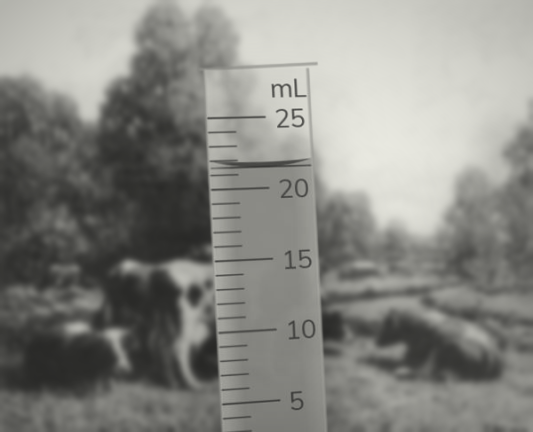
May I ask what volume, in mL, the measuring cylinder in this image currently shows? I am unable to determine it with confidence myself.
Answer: 21.5 mL
